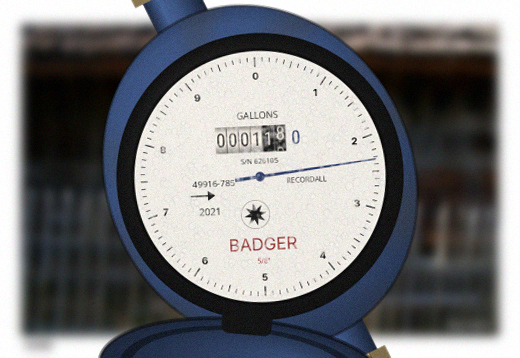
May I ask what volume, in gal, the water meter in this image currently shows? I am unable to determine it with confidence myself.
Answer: 1182.3 gal
